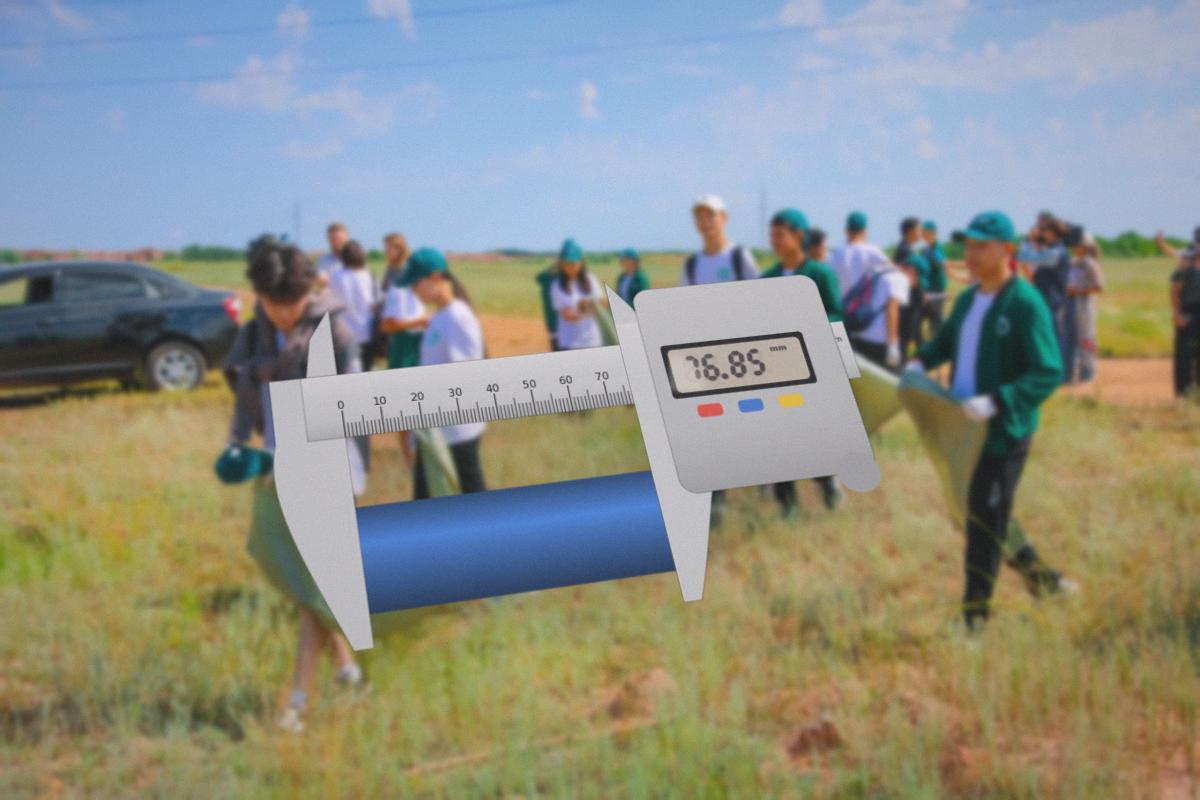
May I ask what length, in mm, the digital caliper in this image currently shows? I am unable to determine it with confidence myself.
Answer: 76.85 mm
